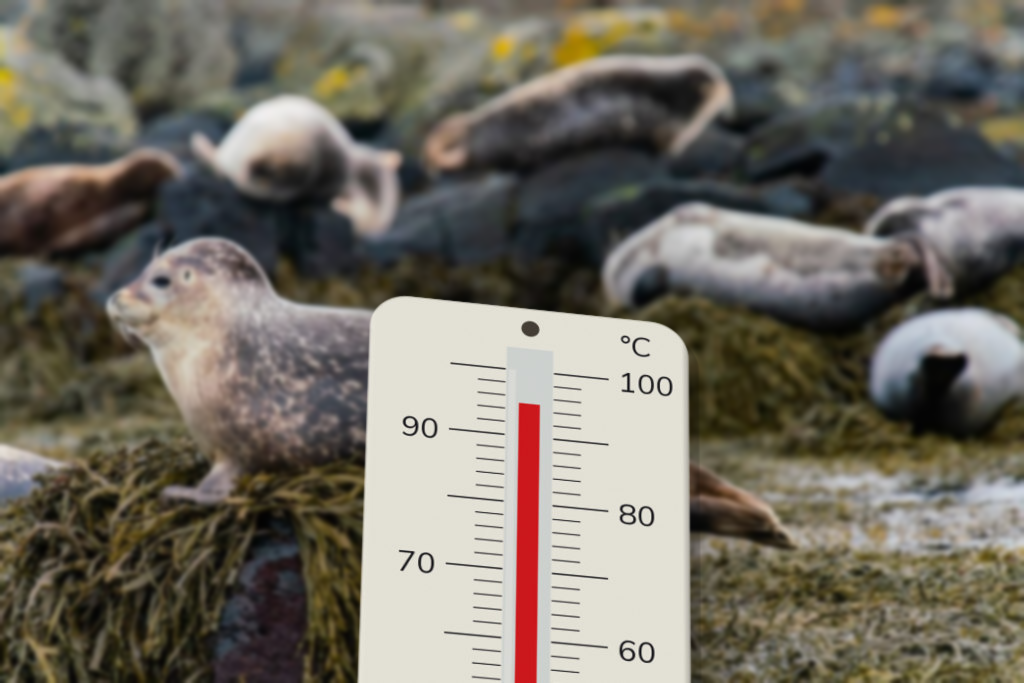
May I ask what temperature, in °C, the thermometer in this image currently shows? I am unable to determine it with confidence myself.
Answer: 95 °C
